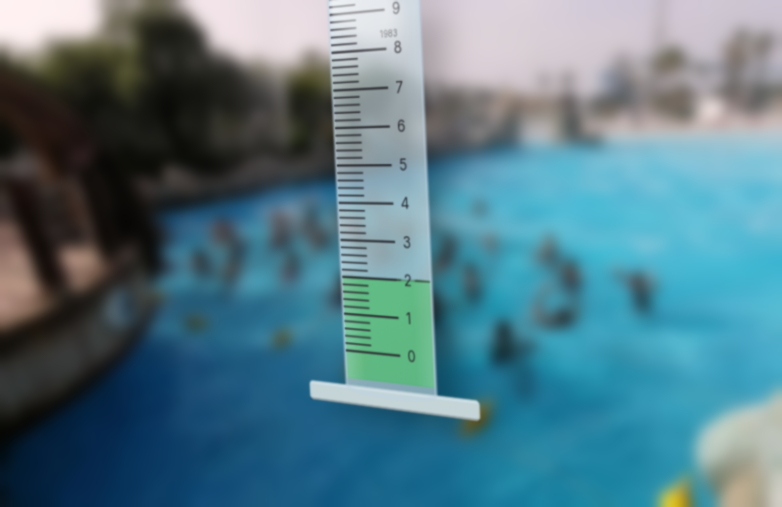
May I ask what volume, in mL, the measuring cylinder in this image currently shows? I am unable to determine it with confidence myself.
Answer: 2 mL
